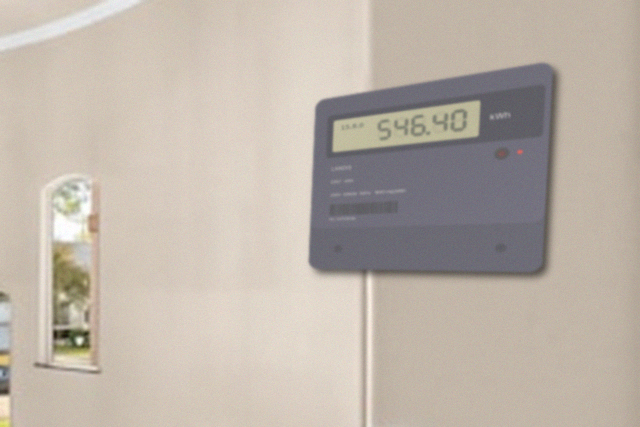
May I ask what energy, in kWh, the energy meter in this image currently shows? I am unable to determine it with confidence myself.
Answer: 546.40 kWh
